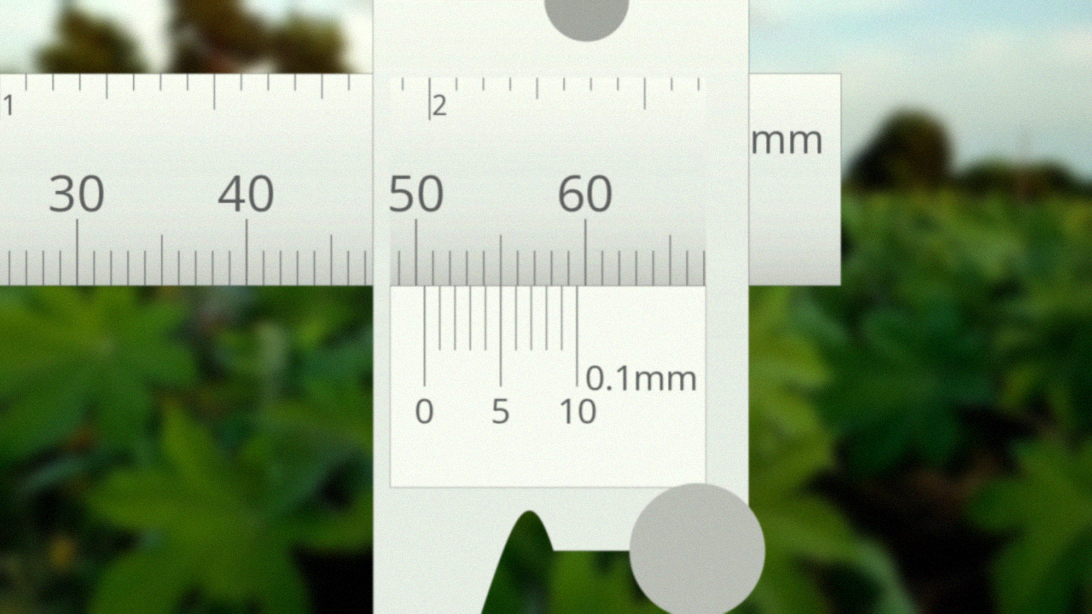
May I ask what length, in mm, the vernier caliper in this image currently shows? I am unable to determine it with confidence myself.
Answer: 50.5 mm
